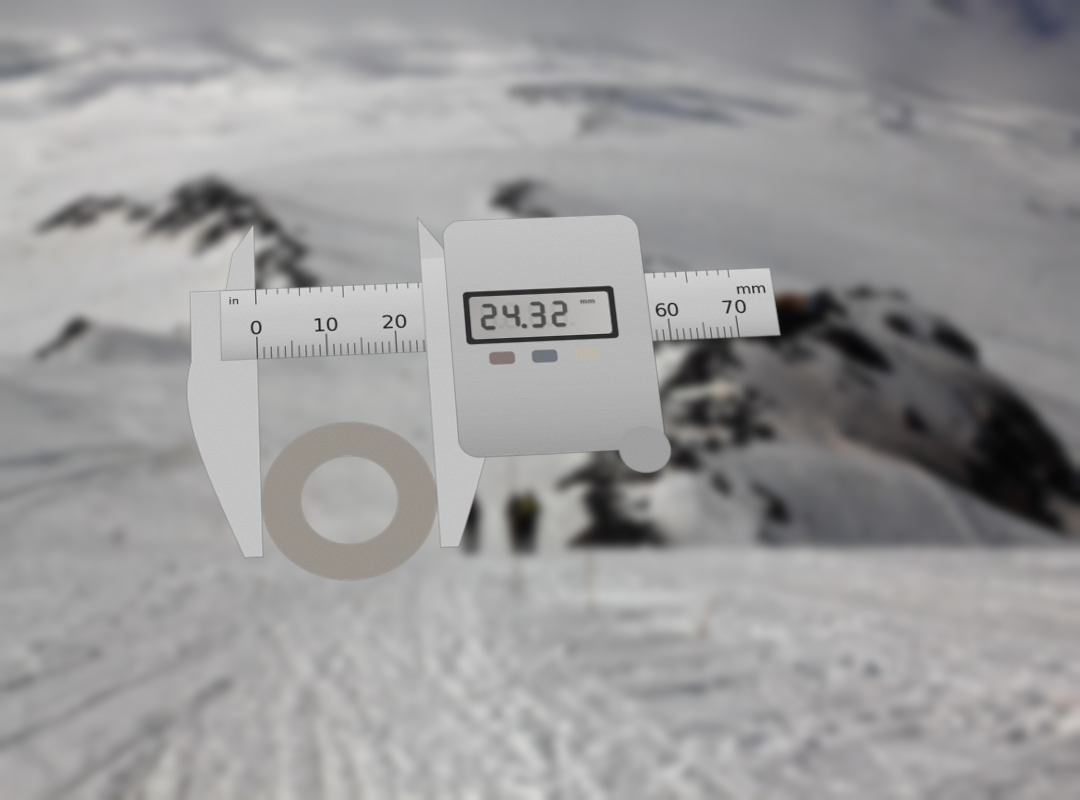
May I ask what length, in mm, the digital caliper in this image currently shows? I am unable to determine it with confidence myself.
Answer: 24.32 mm
